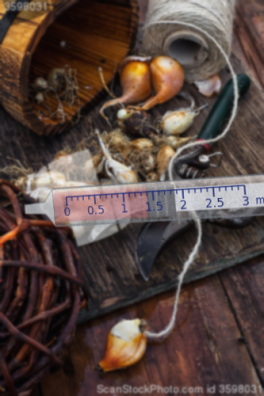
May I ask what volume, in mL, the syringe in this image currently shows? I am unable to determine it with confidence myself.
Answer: 1.4 mL
